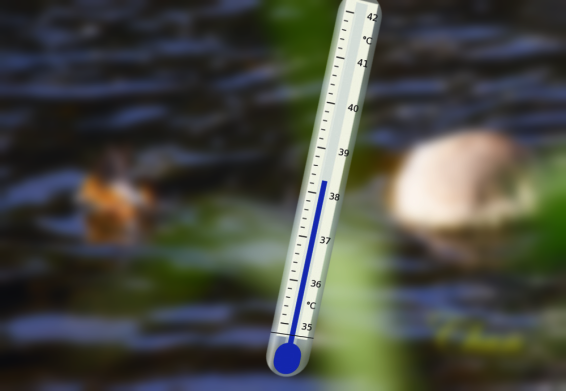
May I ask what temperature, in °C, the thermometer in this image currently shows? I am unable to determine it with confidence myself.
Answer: 38.3 °C
